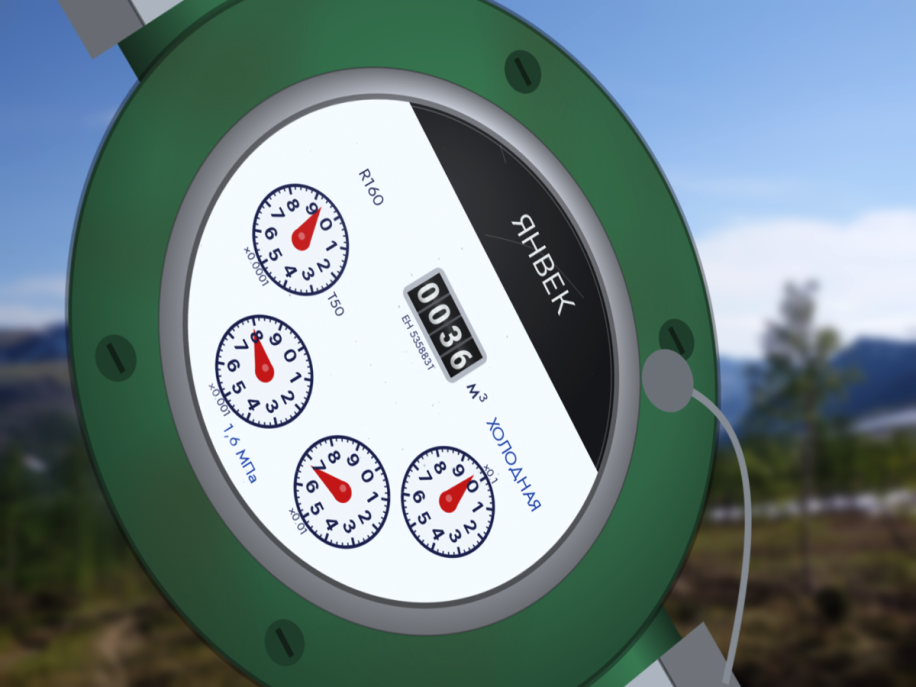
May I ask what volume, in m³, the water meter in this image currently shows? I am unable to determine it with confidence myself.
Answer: 35.9679 m³
